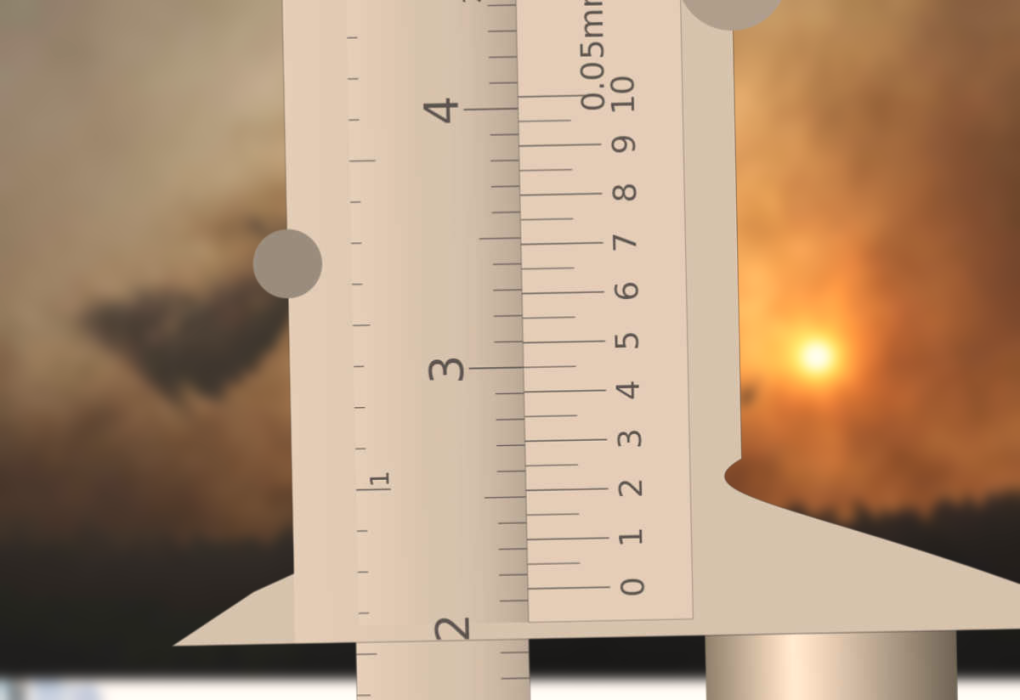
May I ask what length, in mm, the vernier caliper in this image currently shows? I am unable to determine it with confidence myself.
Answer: 21.45 mm
